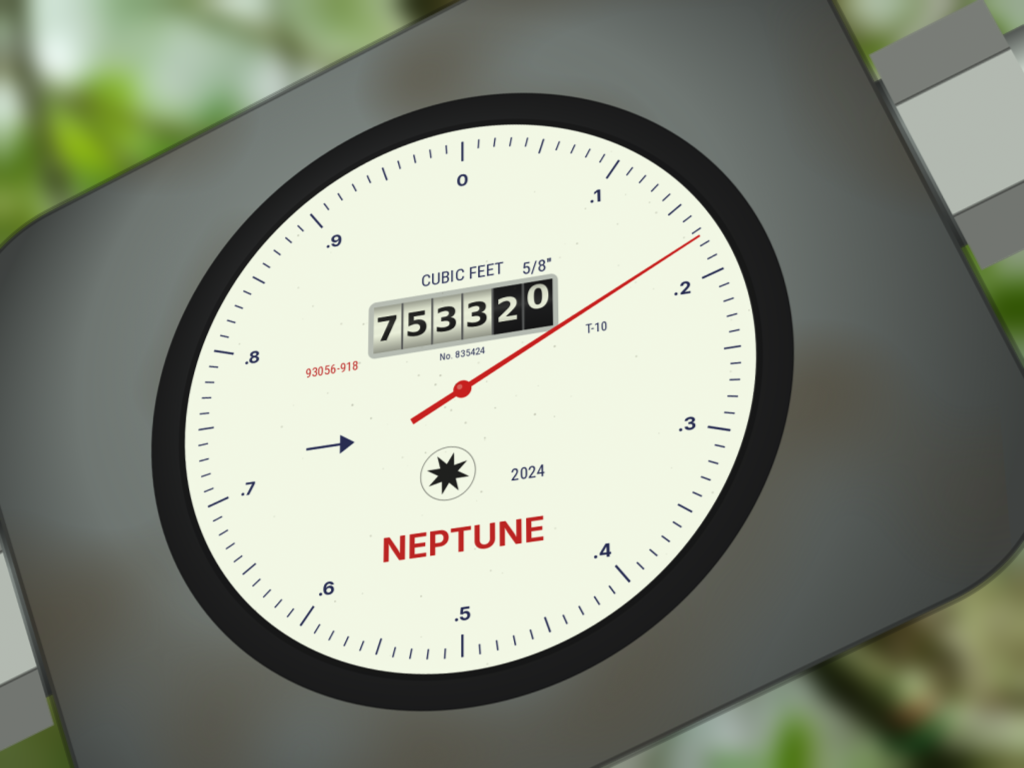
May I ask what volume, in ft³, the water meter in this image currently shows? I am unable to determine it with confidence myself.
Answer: 753320.17 ft³
